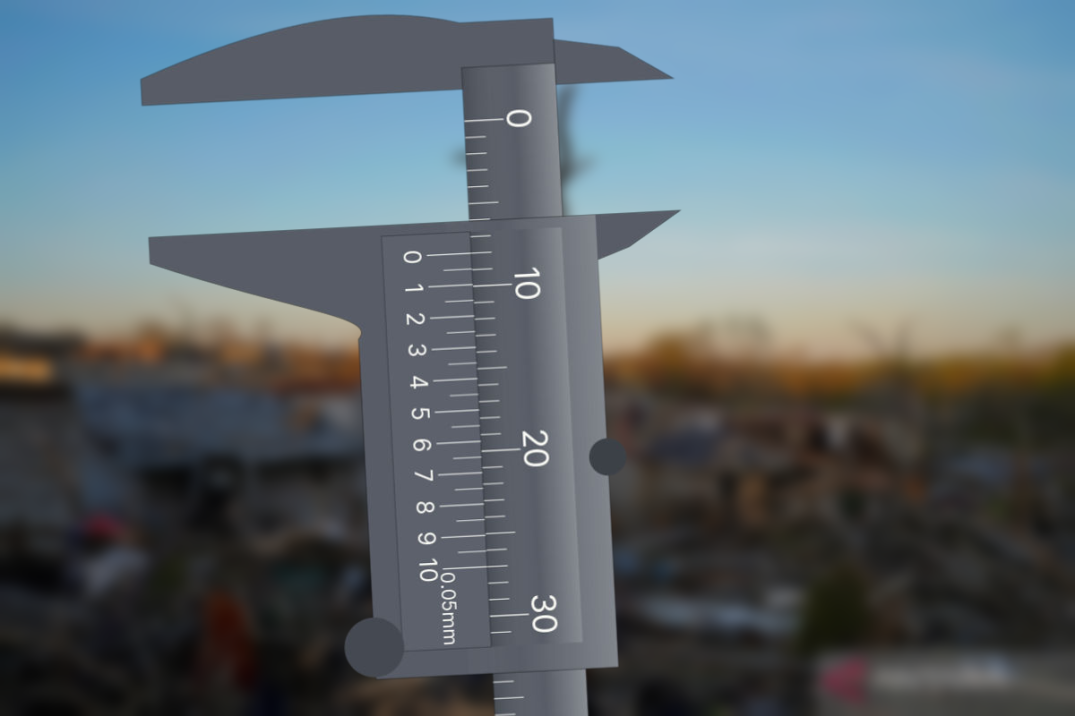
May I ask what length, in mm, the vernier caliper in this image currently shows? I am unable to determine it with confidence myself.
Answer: 8.0 mm
